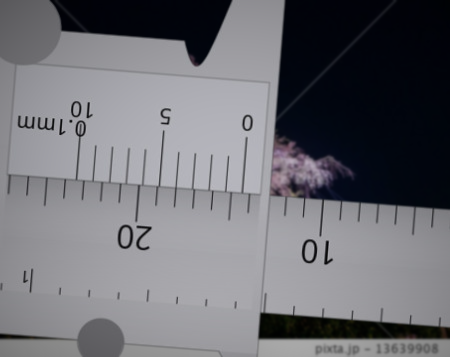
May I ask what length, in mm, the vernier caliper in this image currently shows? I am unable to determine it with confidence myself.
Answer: 14.4 mm
